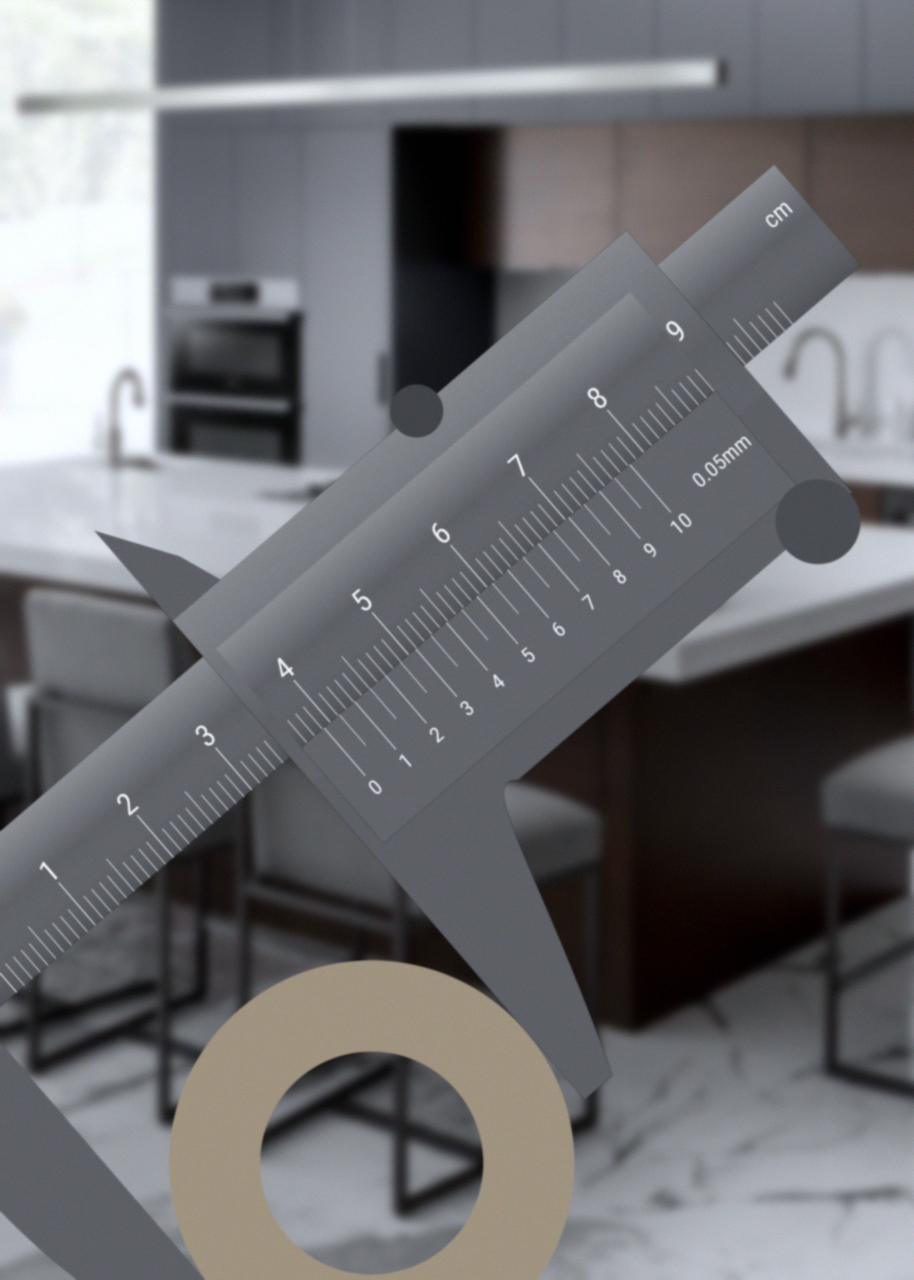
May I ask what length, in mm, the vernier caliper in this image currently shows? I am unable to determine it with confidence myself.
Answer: 39.2 mm
